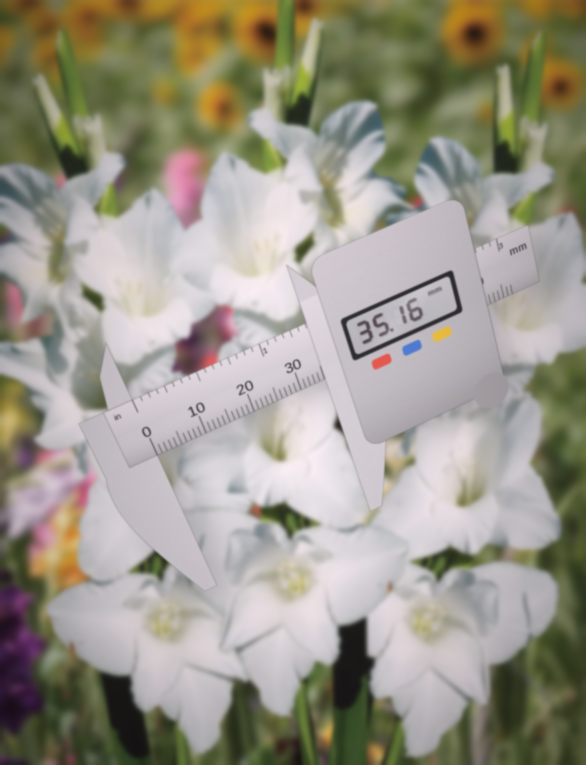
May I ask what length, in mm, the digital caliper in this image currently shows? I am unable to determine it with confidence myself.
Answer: 35.16 mm
